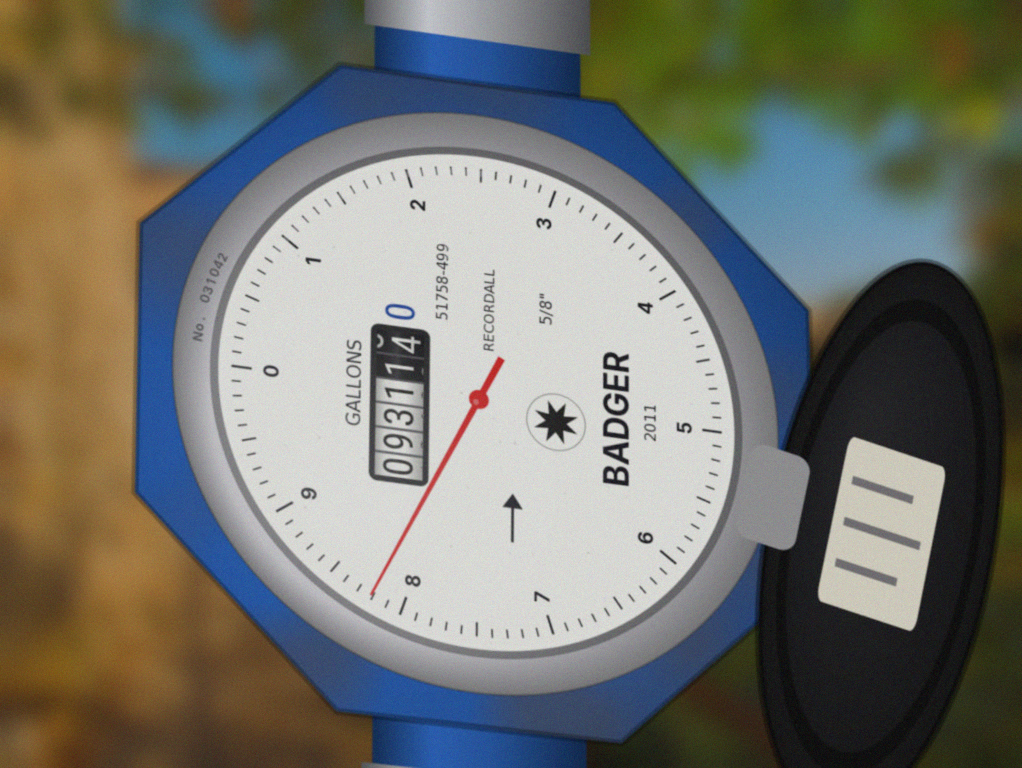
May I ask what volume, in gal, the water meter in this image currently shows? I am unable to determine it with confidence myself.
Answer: 931138.2 gal
